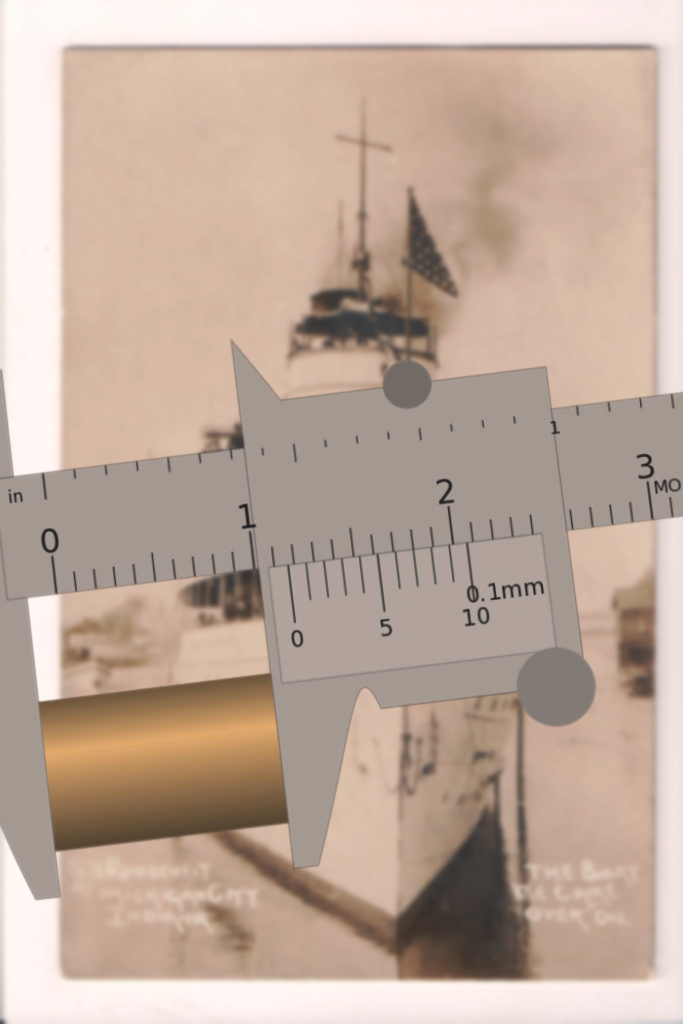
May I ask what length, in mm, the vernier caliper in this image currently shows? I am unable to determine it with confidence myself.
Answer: 11.7 mm
